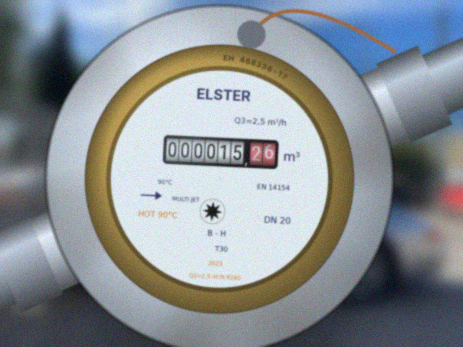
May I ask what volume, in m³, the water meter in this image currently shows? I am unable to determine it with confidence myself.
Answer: 15.26 m³
